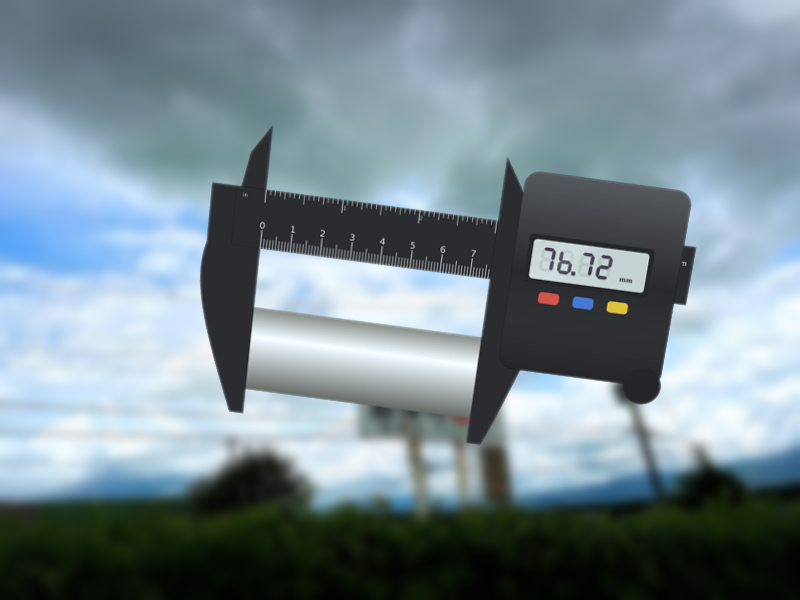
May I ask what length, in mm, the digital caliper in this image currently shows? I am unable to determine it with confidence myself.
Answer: 76.72 mm
